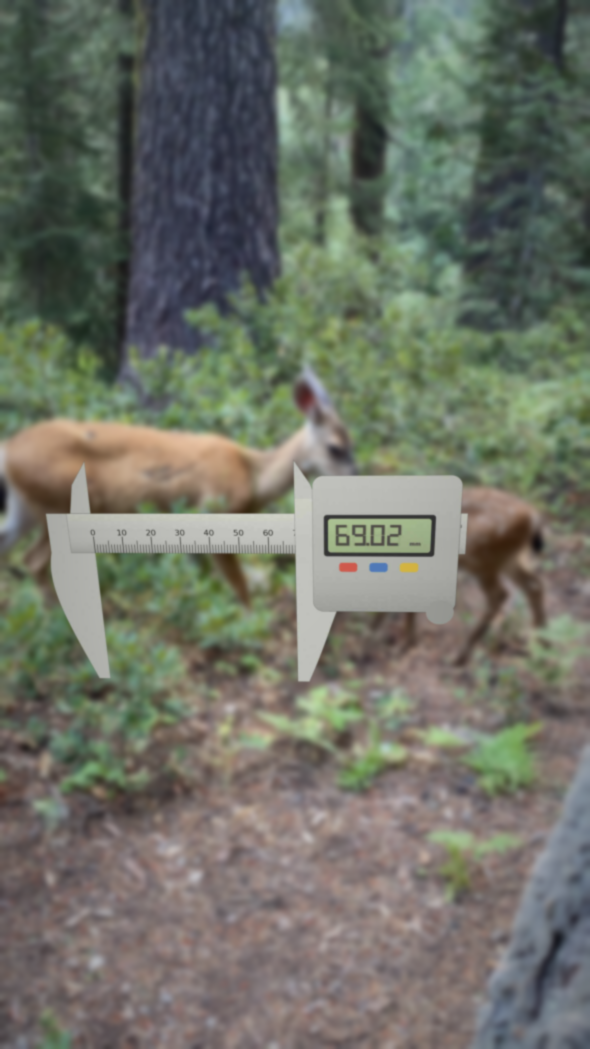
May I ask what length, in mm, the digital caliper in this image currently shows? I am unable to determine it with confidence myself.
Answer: 69.02 mm
